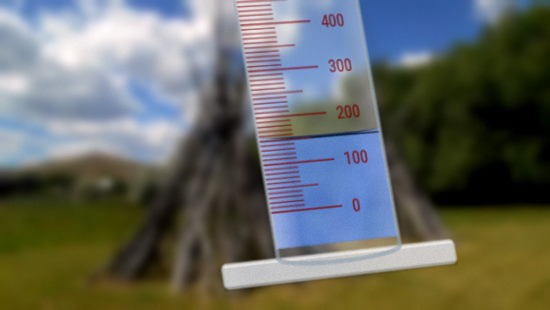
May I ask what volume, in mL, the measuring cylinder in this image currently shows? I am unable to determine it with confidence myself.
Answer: 150 mL
